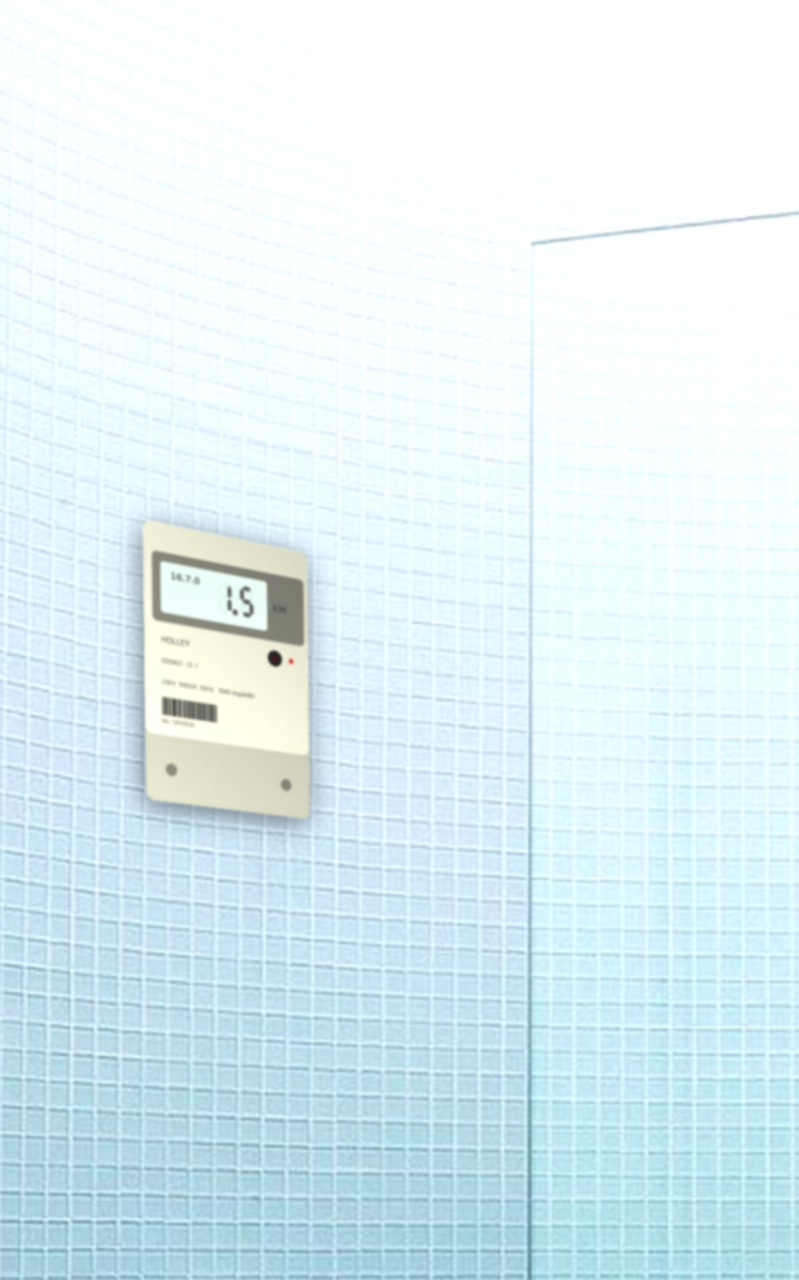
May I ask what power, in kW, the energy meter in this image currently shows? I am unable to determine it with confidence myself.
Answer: 1.5 kW
